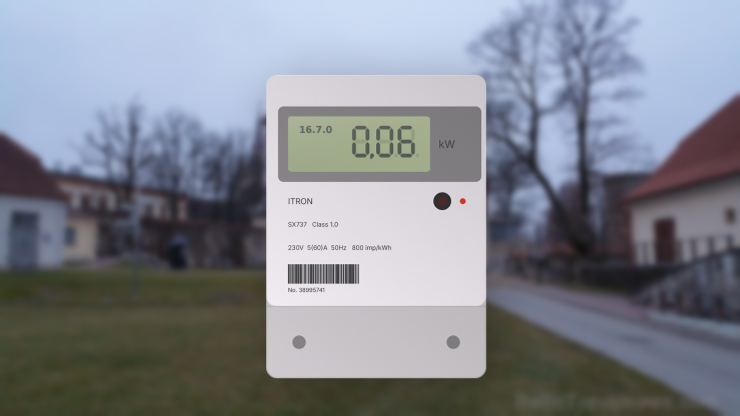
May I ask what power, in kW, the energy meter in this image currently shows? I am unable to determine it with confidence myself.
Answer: 0.06 kW
